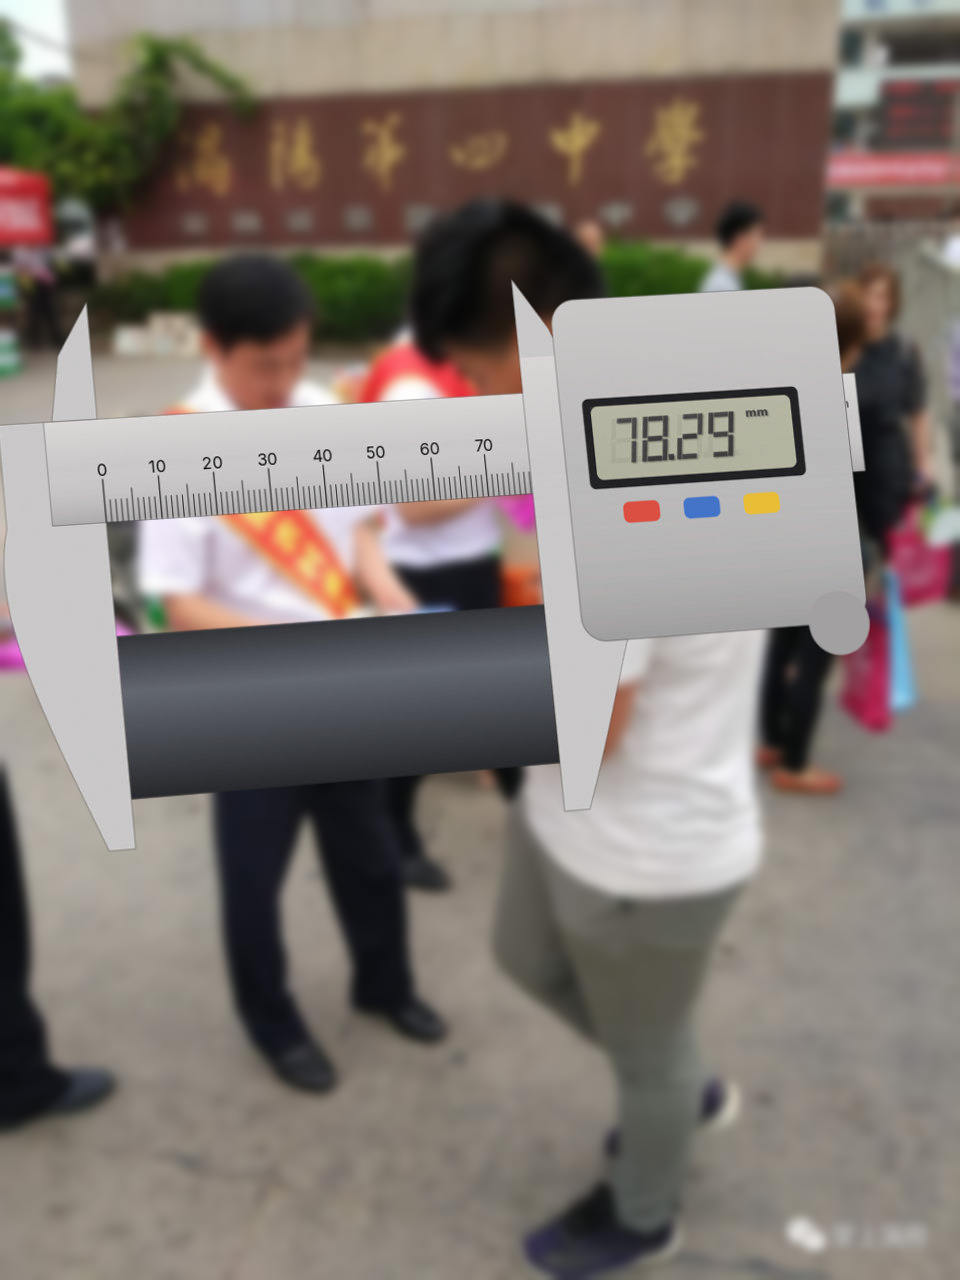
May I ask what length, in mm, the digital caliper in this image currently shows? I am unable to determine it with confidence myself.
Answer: 78.29 mm
